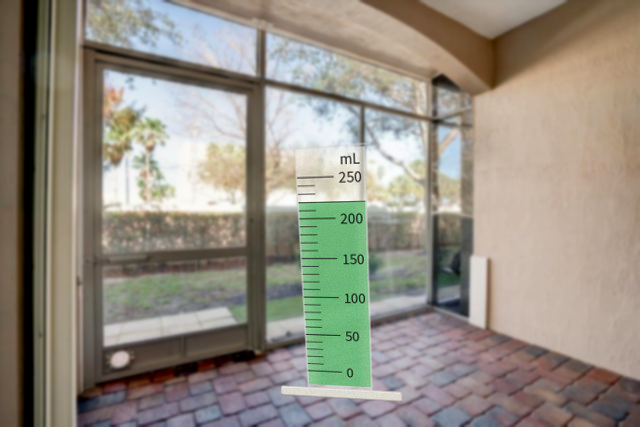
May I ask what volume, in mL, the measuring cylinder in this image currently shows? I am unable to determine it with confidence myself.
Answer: 220 mL
